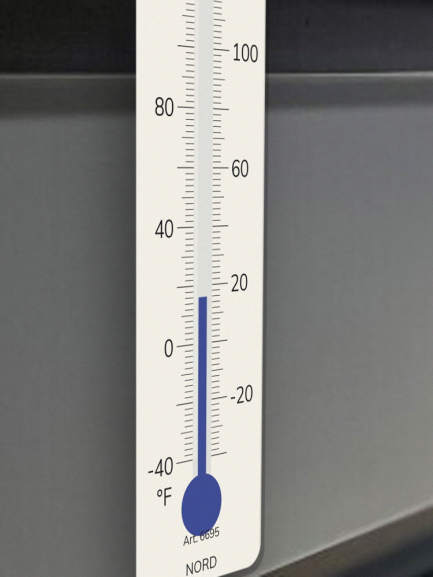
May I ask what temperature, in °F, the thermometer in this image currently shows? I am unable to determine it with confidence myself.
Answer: 16 °F
